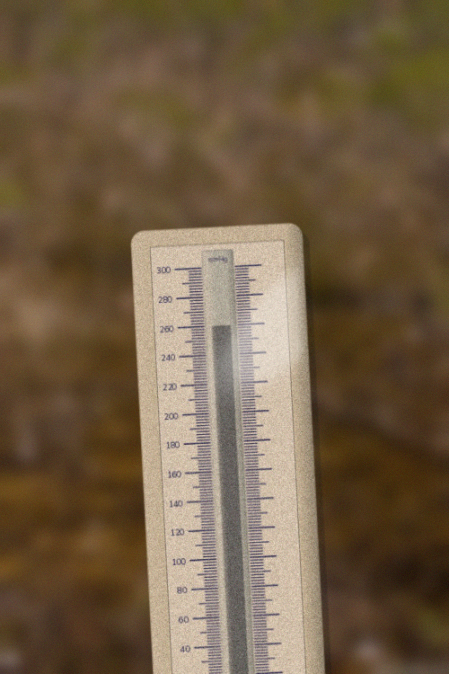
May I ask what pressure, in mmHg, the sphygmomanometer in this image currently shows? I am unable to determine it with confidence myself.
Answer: 260 mmHg
